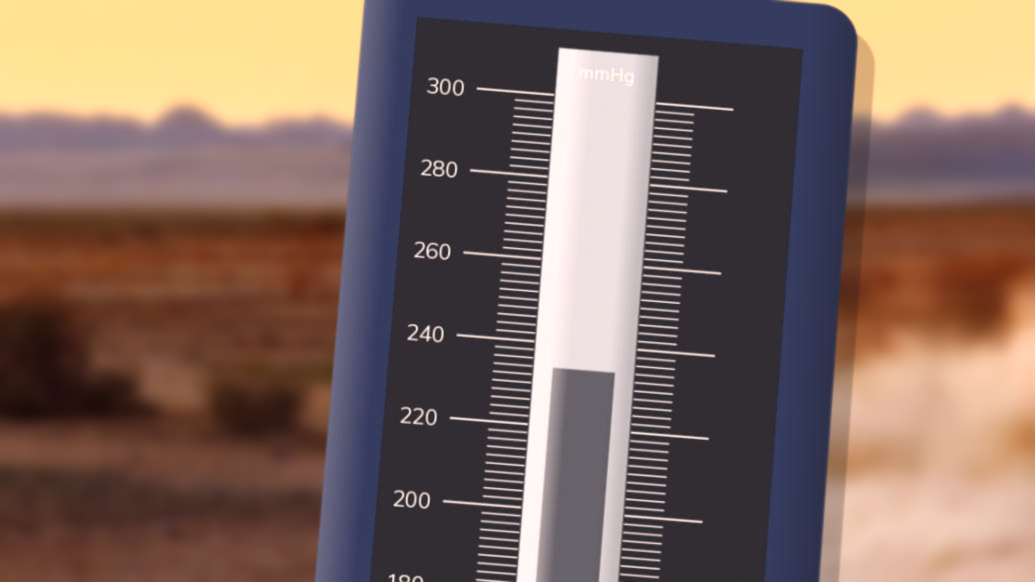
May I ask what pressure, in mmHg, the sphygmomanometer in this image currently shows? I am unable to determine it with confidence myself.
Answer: 234 mmHg
